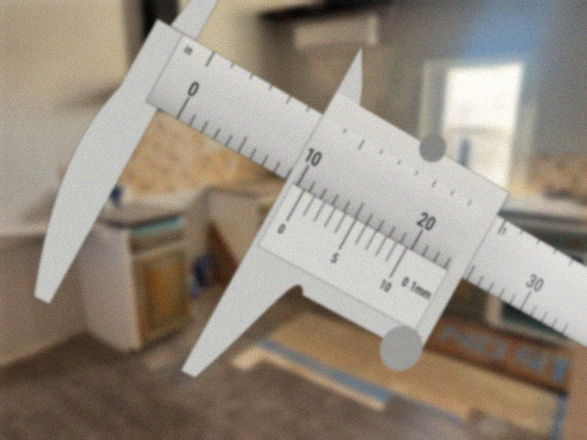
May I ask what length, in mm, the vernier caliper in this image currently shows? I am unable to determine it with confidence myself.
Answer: 10.6 mm
